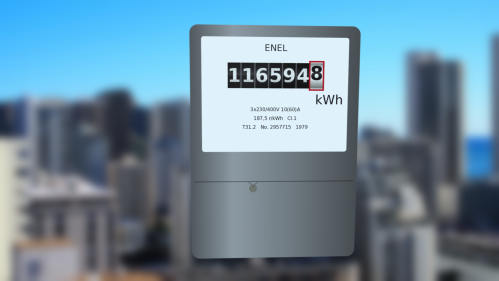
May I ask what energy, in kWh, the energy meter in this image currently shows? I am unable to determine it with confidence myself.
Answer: 116594.8 kWh
